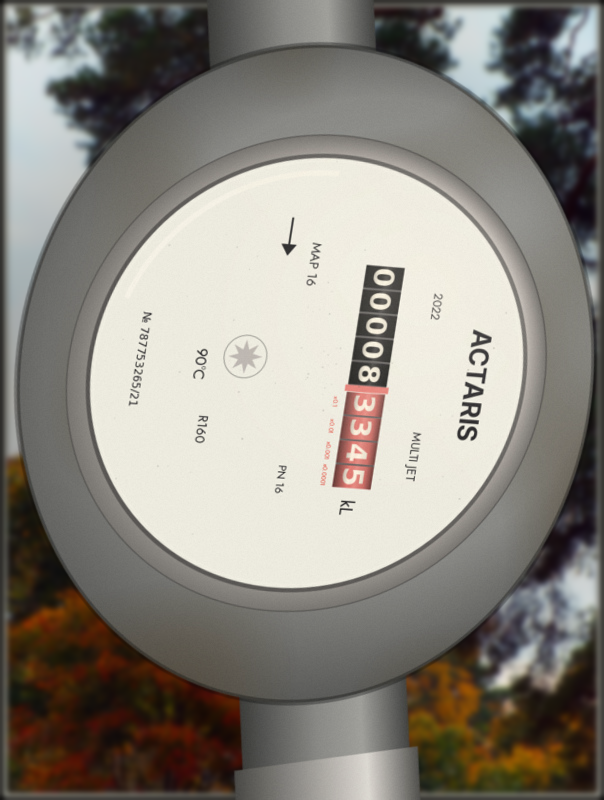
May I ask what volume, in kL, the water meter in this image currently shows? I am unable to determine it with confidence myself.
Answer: 8.3345 kL
